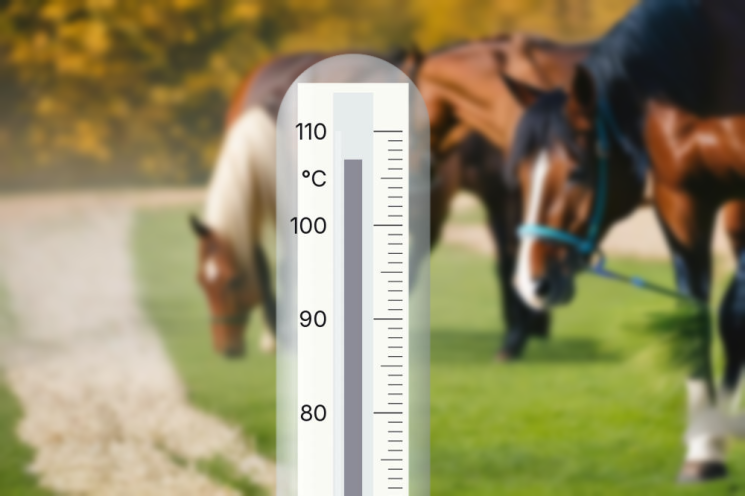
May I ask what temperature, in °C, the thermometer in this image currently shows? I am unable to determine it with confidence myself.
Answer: 107 °C
